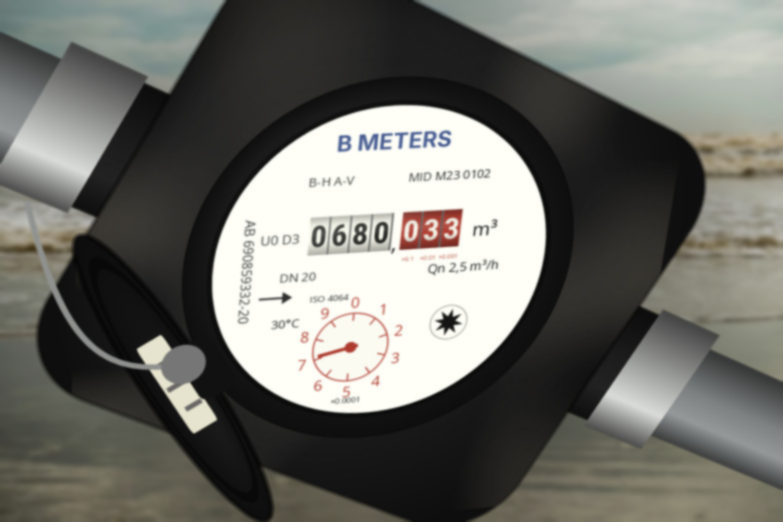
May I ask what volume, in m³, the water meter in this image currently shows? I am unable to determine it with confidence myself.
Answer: 680.0337 m³
